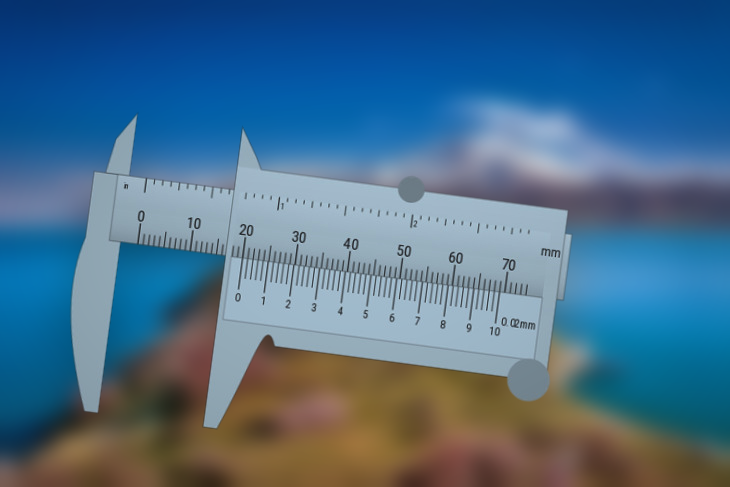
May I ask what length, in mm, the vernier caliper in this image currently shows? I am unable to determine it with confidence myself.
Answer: 20.0 mm
